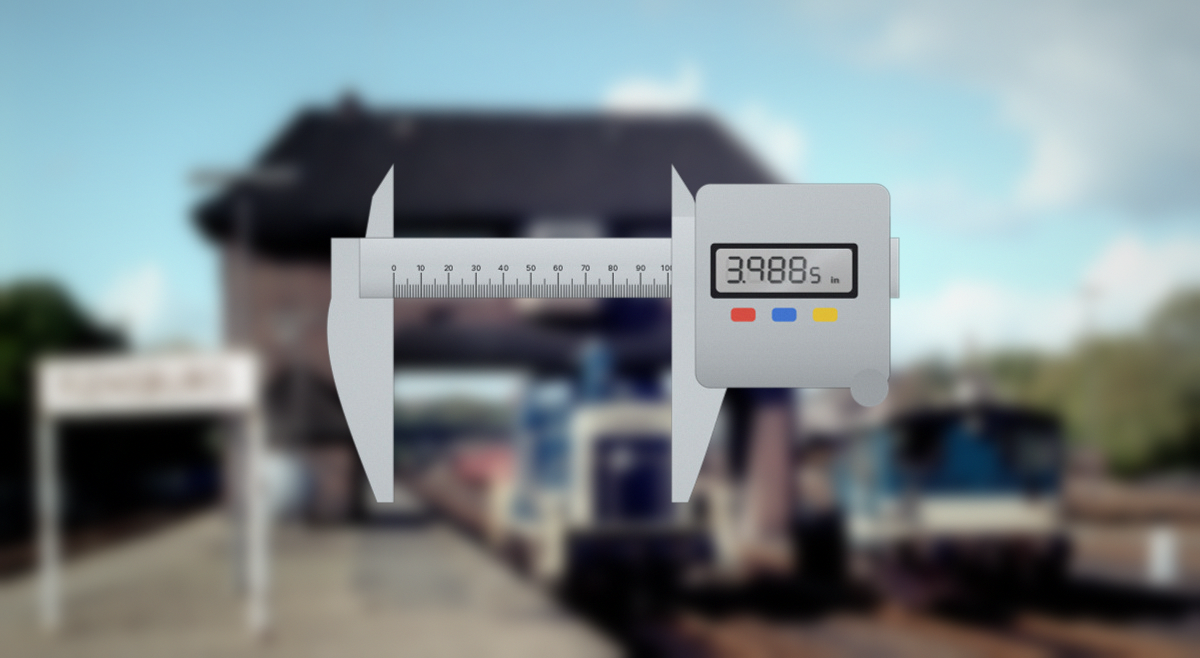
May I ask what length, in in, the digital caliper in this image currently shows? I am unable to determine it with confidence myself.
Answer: 3.9885 in
